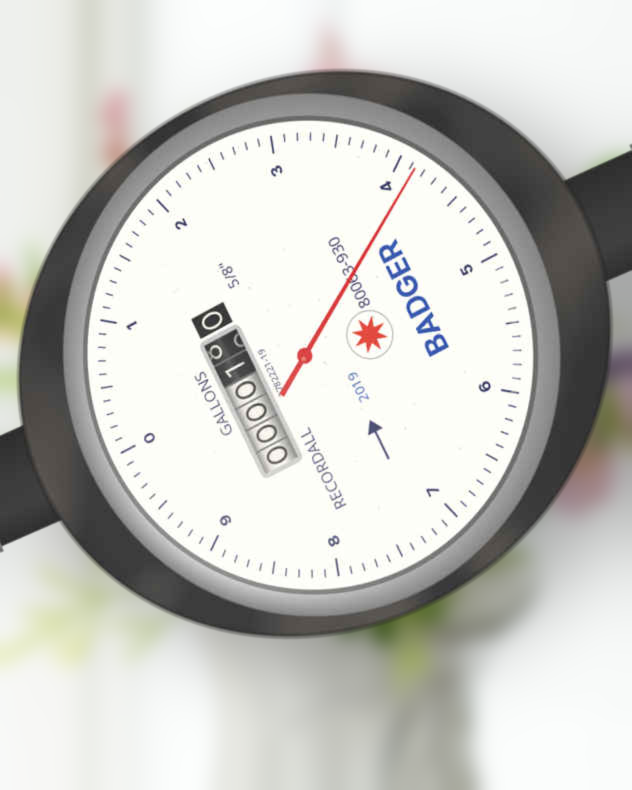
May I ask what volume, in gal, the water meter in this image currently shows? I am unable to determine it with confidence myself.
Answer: 184.1 gal
